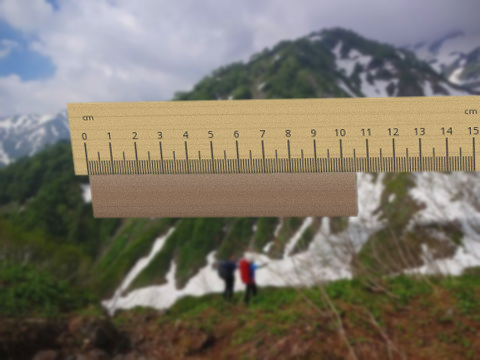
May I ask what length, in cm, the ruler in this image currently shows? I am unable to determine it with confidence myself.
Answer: 10.5 cm
